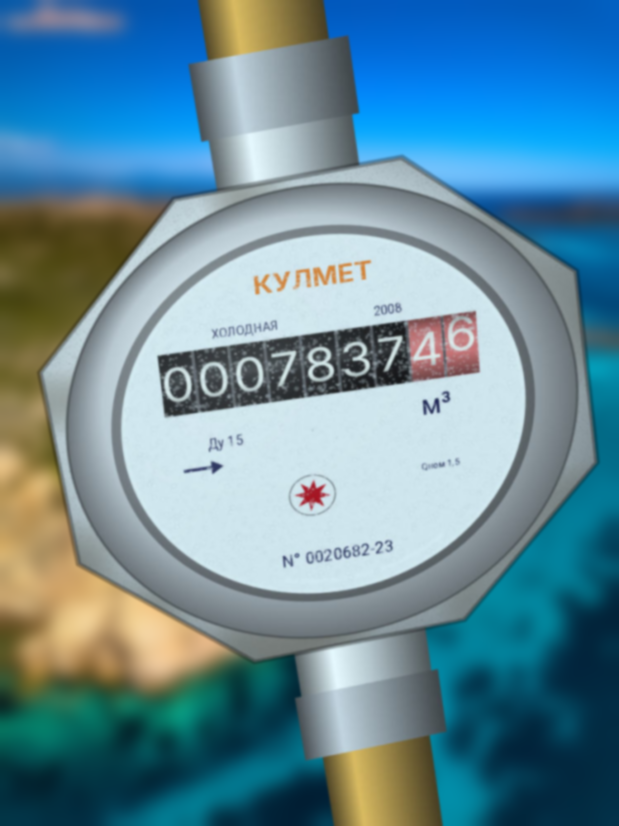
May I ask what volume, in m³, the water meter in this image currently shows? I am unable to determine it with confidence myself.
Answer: 7837.46 m³
